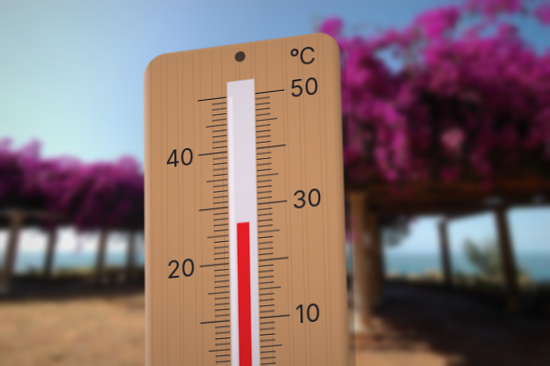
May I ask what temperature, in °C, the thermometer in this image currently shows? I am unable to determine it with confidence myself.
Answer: 27 °C
